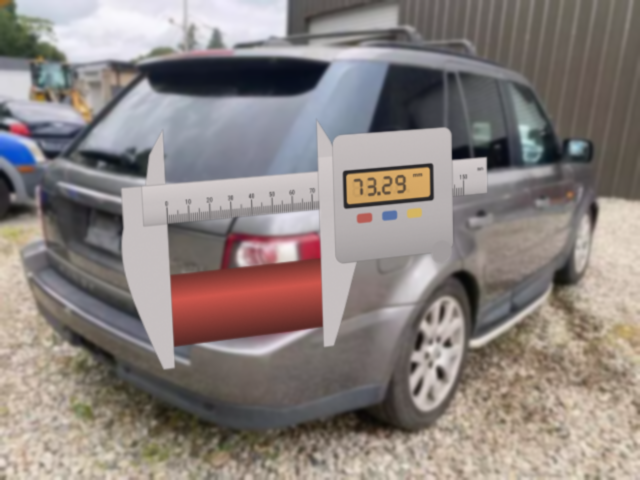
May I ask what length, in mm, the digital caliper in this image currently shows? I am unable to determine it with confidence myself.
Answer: 73.29 mm
